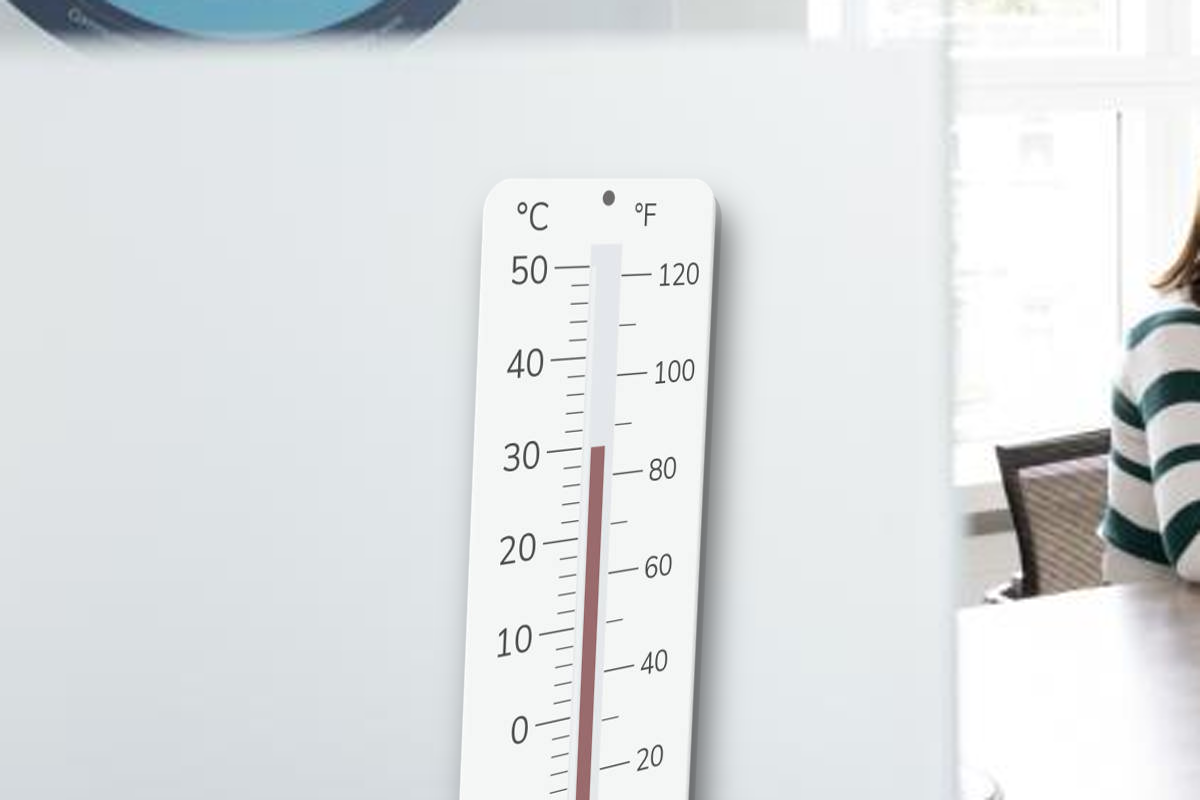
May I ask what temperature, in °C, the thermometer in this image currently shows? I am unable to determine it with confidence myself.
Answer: 30 °C
